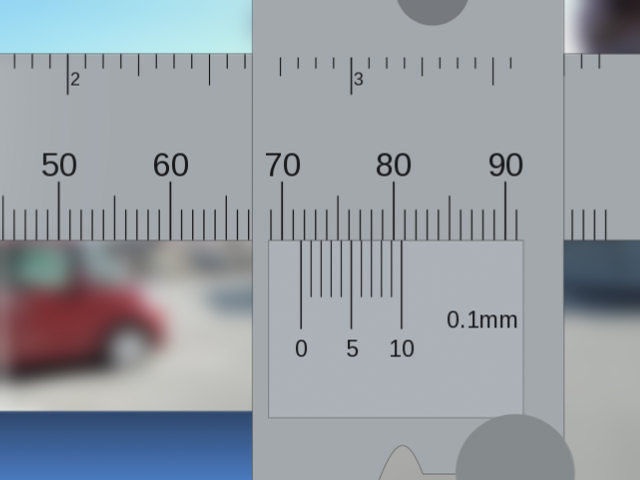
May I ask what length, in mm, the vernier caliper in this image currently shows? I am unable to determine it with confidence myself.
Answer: 71.7 mm
